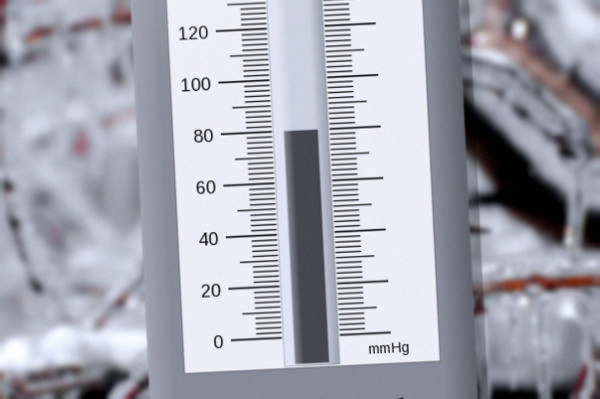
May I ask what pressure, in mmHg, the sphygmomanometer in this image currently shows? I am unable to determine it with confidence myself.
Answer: 80 mmHg
